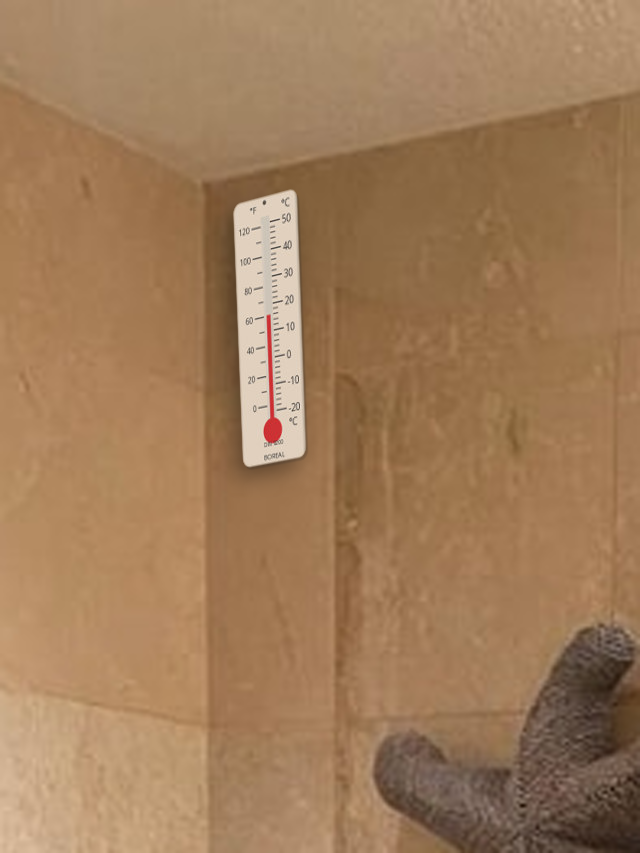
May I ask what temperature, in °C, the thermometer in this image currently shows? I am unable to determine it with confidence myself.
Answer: 16 °C
